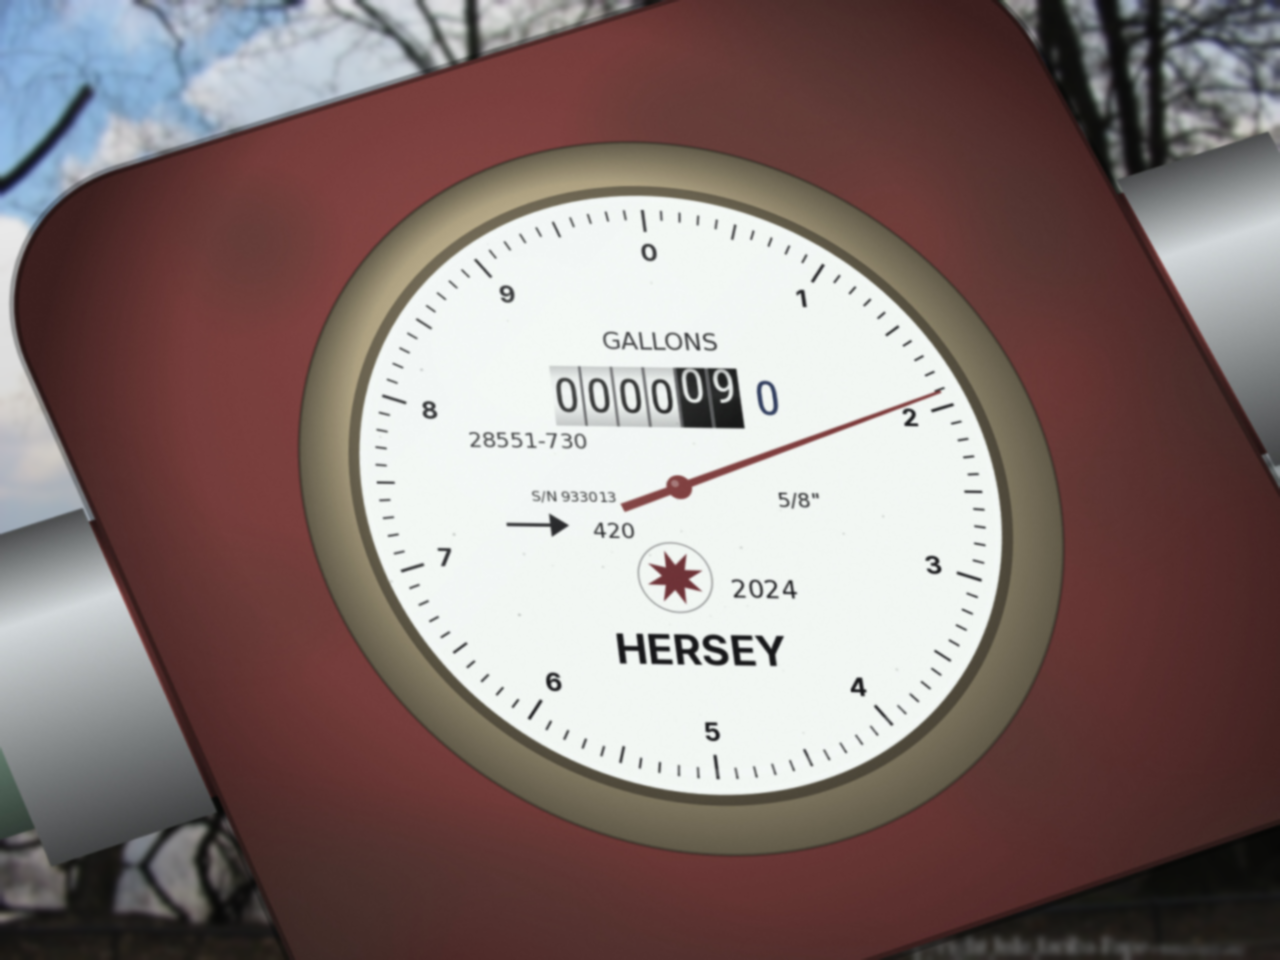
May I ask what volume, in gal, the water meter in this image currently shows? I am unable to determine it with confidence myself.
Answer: 91.9 gal
